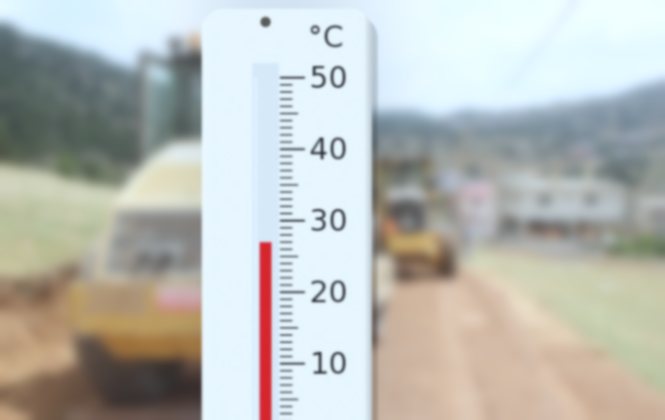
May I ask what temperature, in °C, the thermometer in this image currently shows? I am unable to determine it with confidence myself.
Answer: 27 °C
